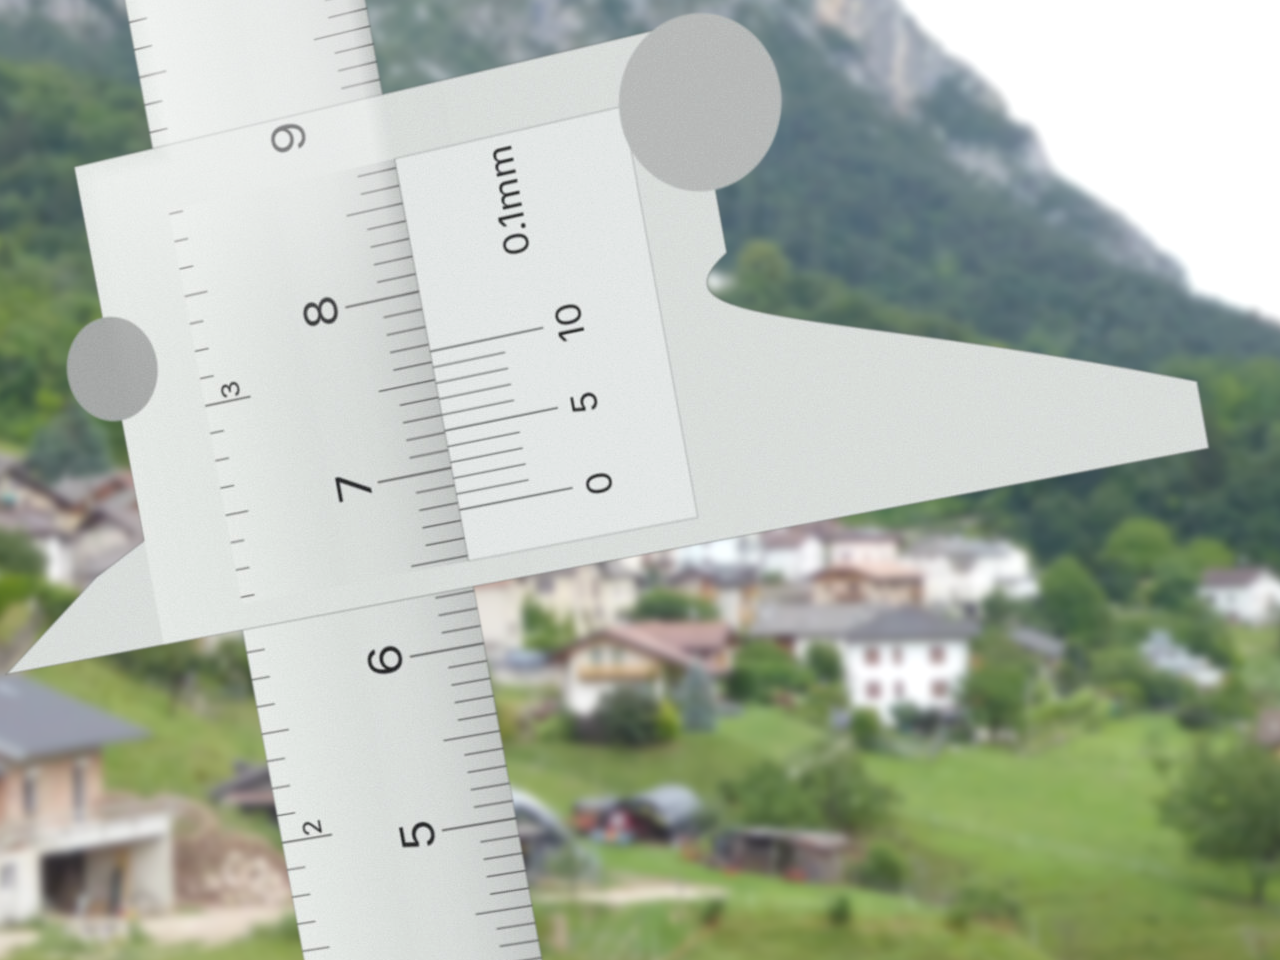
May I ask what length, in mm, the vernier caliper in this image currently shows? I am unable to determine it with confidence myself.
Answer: 67.6 mm
